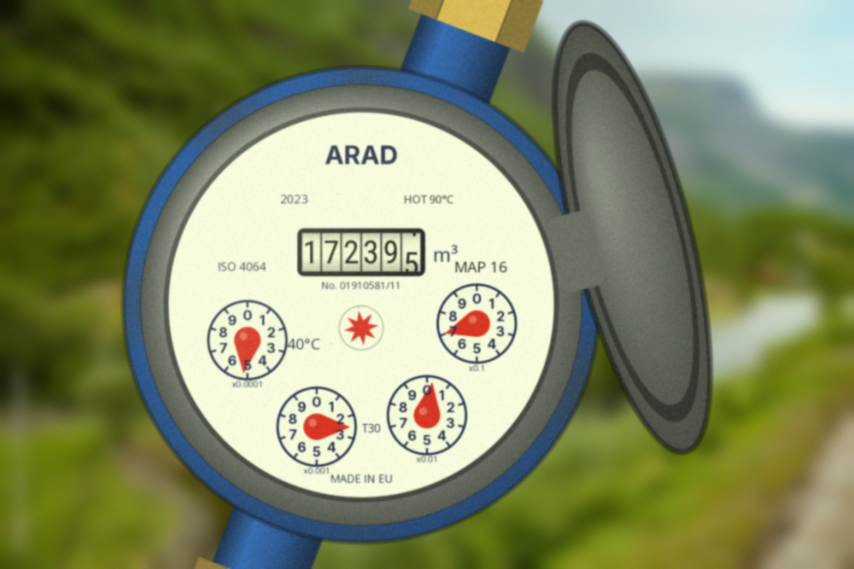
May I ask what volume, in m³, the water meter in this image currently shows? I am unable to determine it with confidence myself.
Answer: 172394.7025 m³
